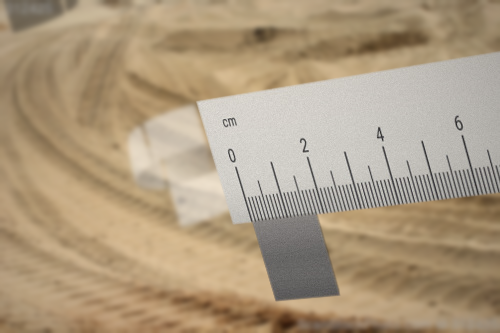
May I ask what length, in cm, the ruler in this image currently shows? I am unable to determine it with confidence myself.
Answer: 1.8 cm
